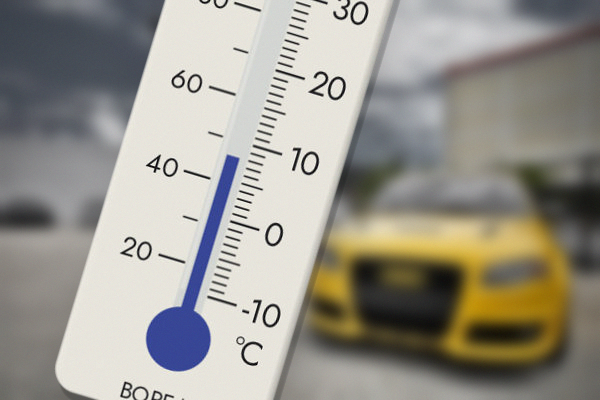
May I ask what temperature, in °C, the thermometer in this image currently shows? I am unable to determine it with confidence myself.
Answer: 8 °C
